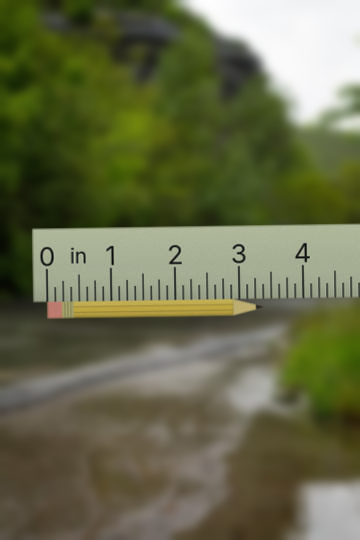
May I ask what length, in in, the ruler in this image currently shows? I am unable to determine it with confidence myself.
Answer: 3.375 in
